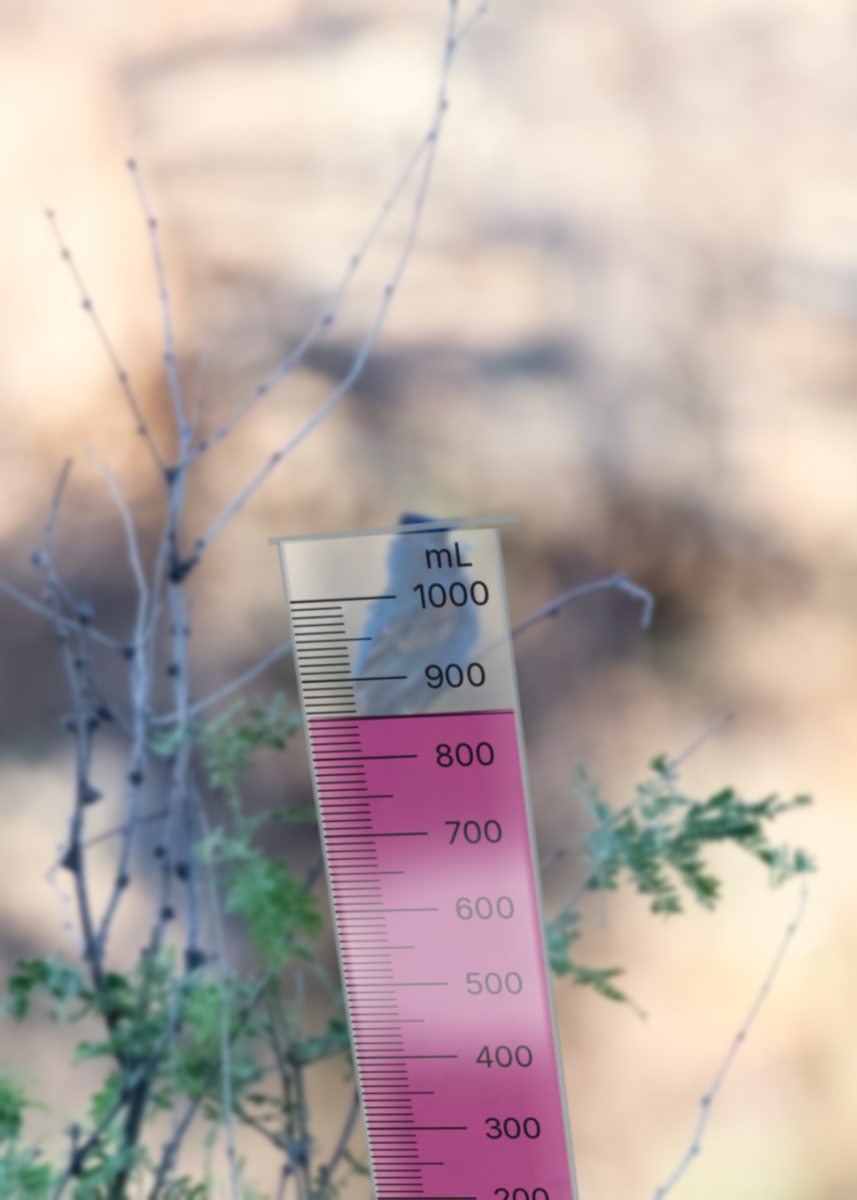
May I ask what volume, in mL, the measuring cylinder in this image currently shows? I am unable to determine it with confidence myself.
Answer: 850 mL
